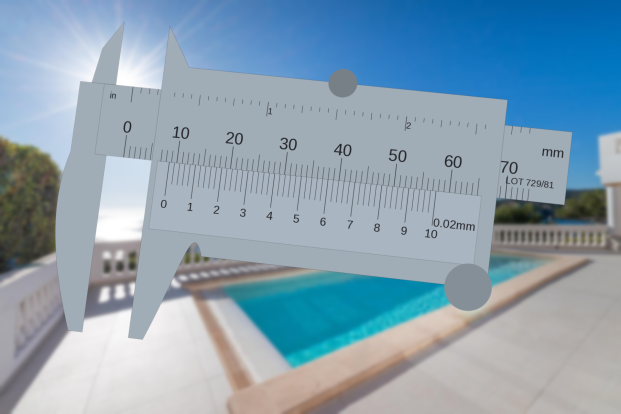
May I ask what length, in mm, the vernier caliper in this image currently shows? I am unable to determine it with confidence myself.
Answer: 8.6 mm
